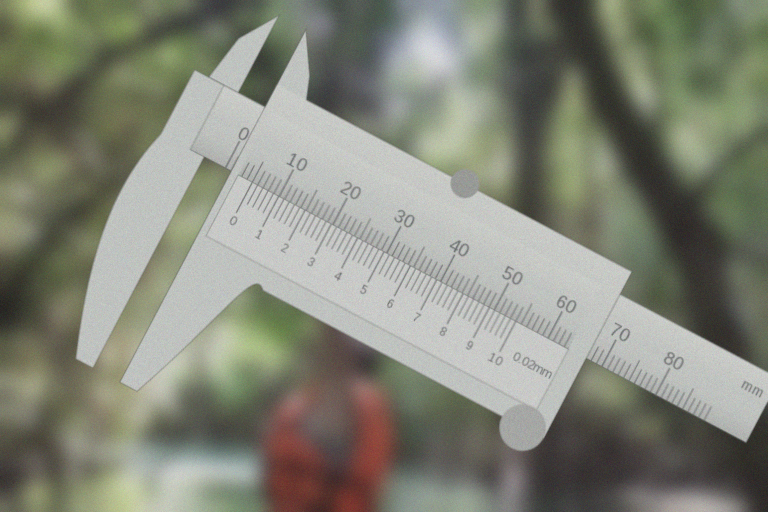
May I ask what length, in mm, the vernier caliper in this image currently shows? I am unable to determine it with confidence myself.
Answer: 5.0 mm
